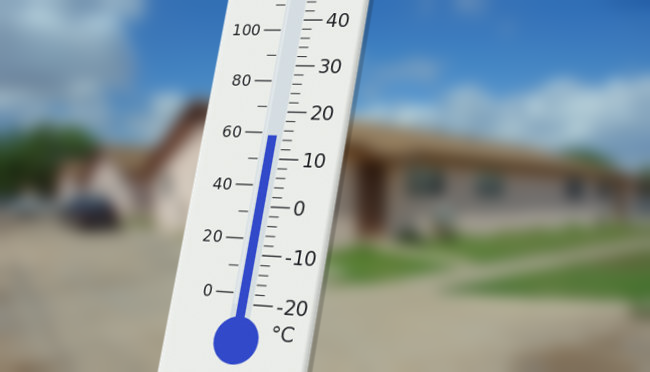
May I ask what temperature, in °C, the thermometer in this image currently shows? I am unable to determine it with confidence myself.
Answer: 15 °C
